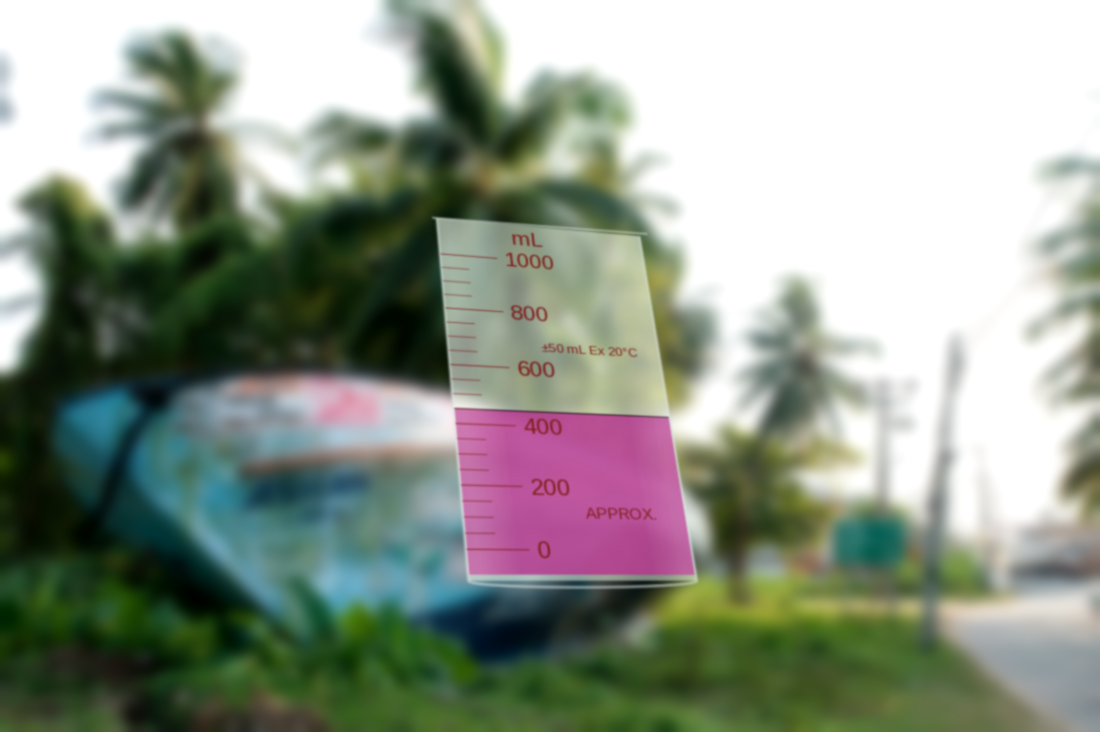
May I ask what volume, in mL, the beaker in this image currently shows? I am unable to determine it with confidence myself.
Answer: 450 mL
